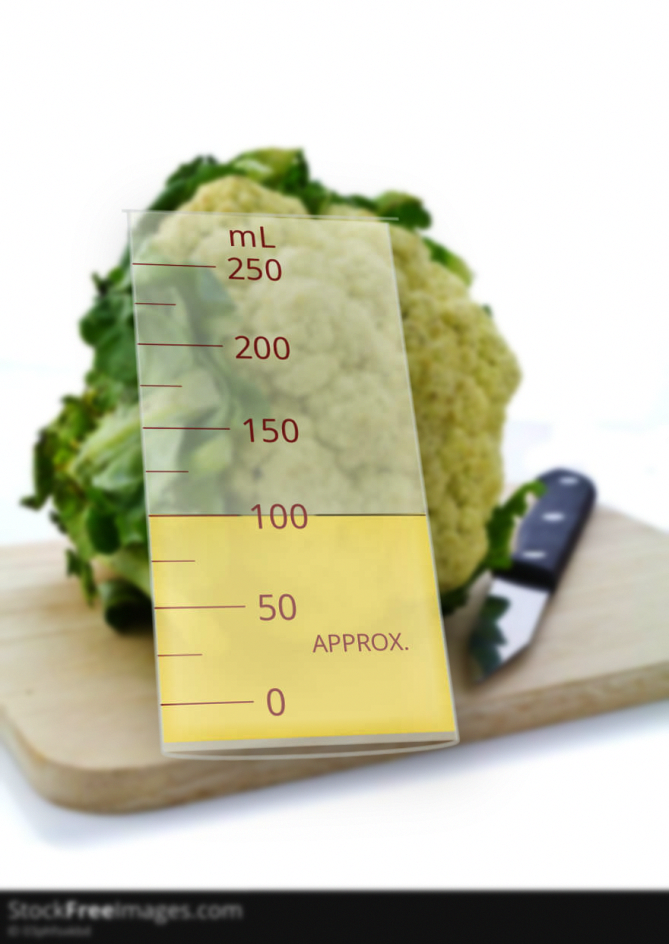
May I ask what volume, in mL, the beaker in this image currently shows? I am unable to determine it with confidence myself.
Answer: 100 mL
